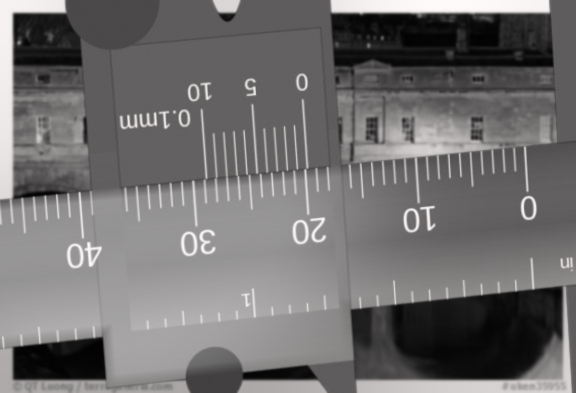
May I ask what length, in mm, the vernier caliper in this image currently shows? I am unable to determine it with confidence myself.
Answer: 19.8 mm
